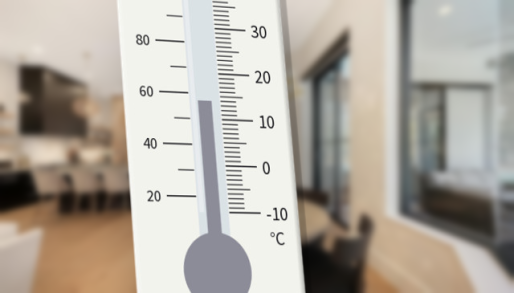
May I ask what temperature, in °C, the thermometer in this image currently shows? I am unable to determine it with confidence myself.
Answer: 14 °C
